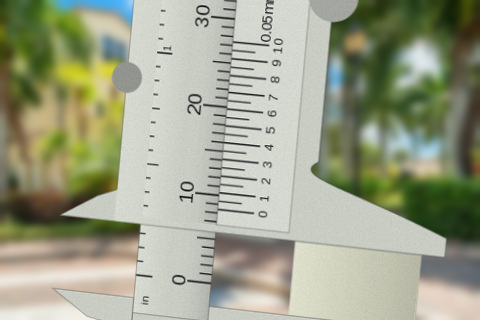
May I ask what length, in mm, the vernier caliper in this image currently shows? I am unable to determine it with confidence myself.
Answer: 8.4 mm
